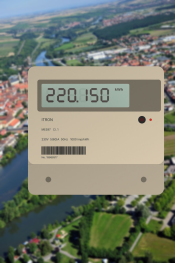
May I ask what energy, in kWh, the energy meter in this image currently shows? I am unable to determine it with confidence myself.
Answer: 220.150 kWh
